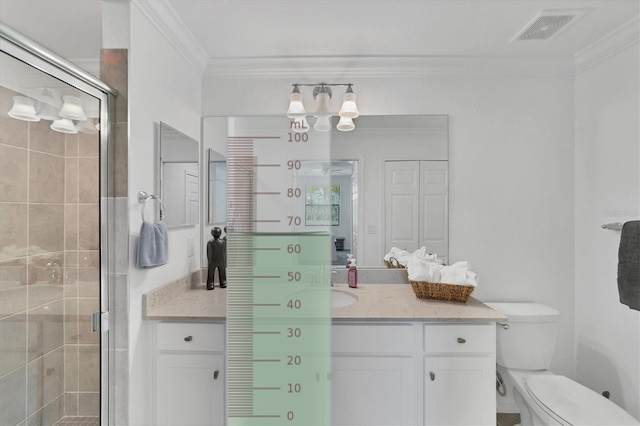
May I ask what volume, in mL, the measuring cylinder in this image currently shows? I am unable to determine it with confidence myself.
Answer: 65 mL
